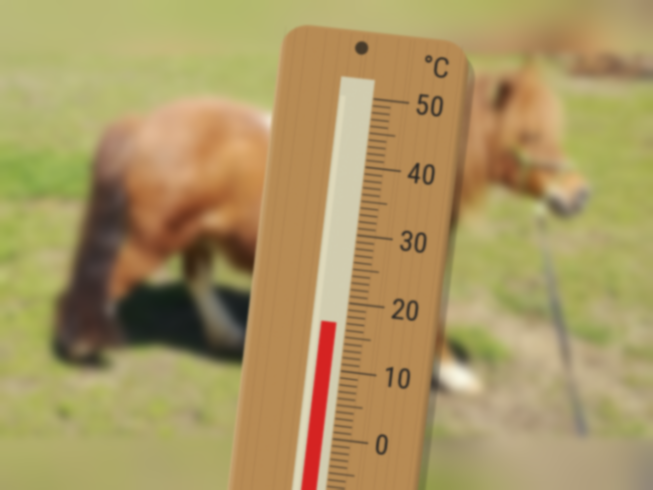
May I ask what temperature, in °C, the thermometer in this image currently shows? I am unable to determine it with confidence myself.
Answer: 17 °C
